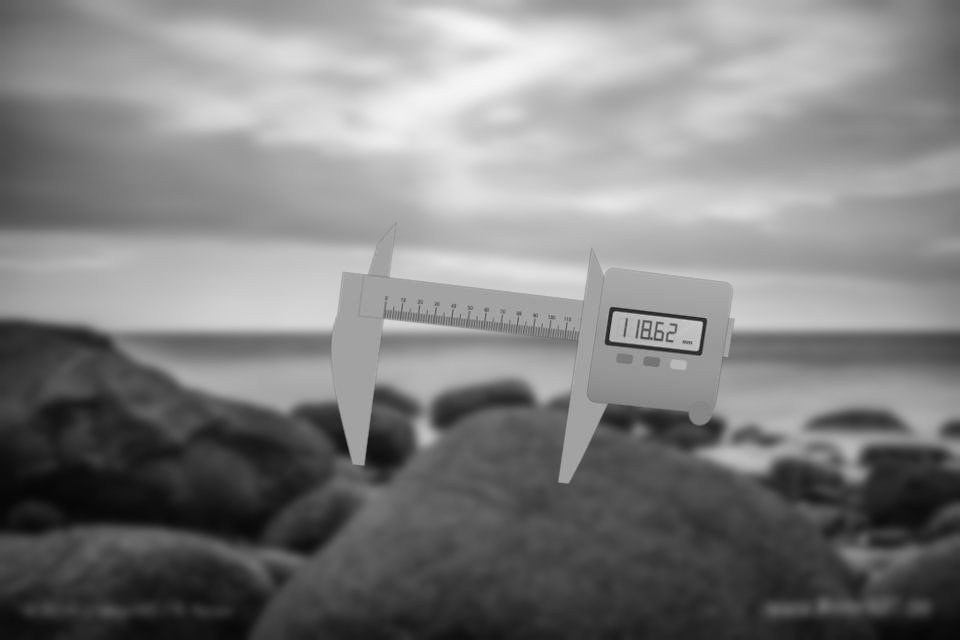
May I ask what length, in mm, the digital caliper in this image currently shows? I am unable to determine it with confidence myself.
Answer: 118.62 mm
